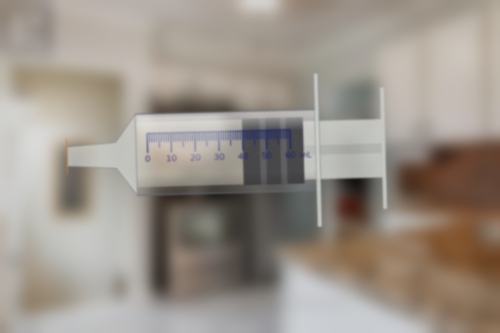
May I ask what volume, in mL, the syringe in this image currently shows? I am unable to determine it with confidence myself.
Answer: 40 mL
